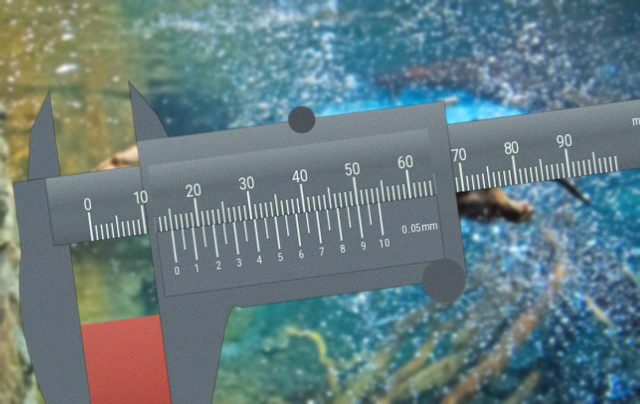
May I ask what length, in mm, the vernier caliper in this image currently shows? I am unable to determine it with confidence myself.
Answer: 15.0 mm
